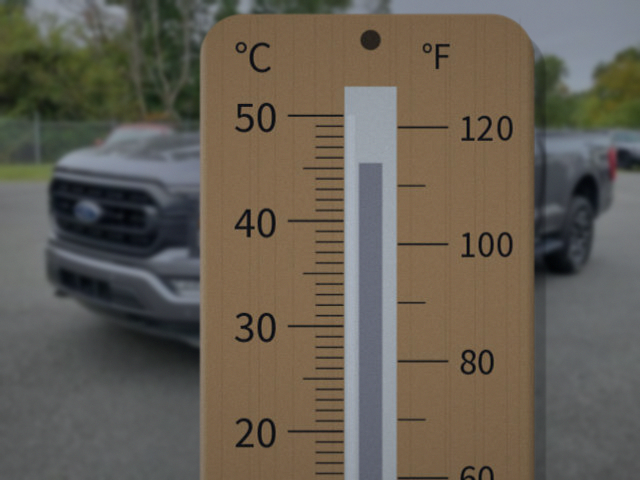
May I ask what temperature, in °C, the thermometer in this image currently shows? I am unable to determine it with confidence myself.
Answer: 45.5 °C
